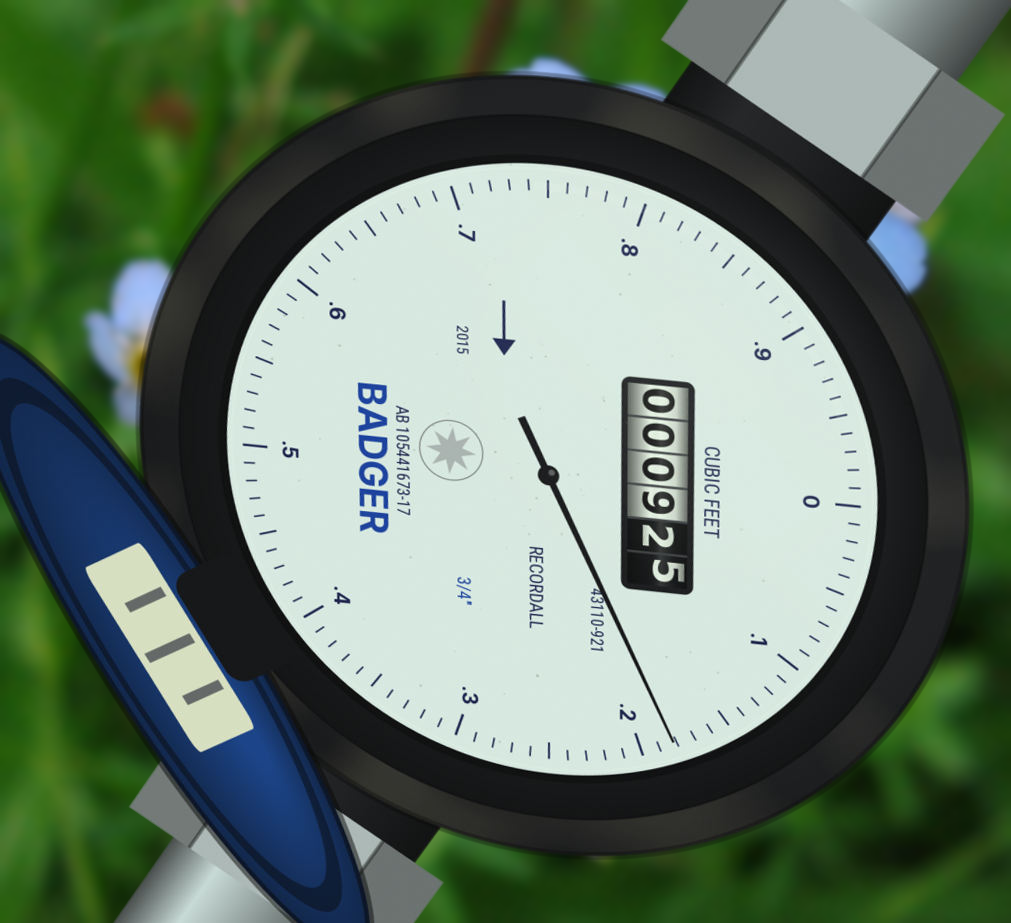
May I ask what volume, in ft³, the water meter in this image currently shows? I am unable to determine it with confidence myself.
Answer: 925.18 ft³
